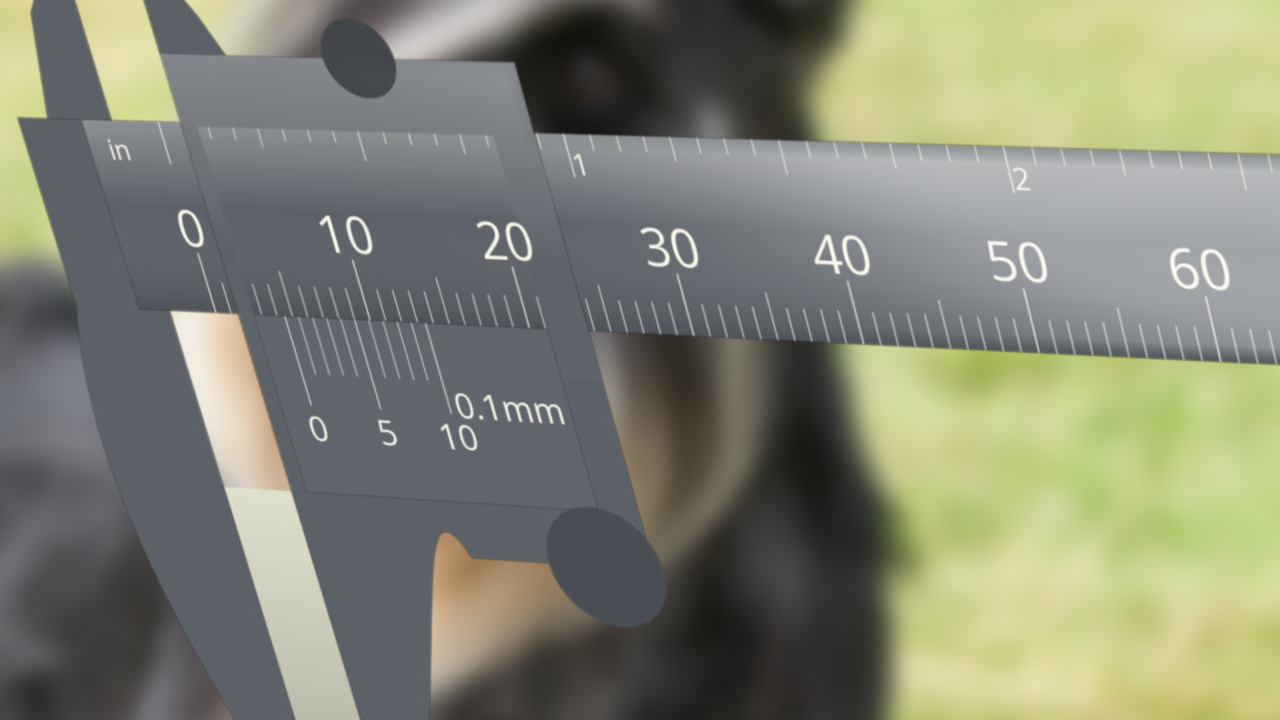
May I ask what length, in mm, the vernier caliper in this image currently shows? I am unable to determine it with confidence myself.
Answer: 4.5 mm
